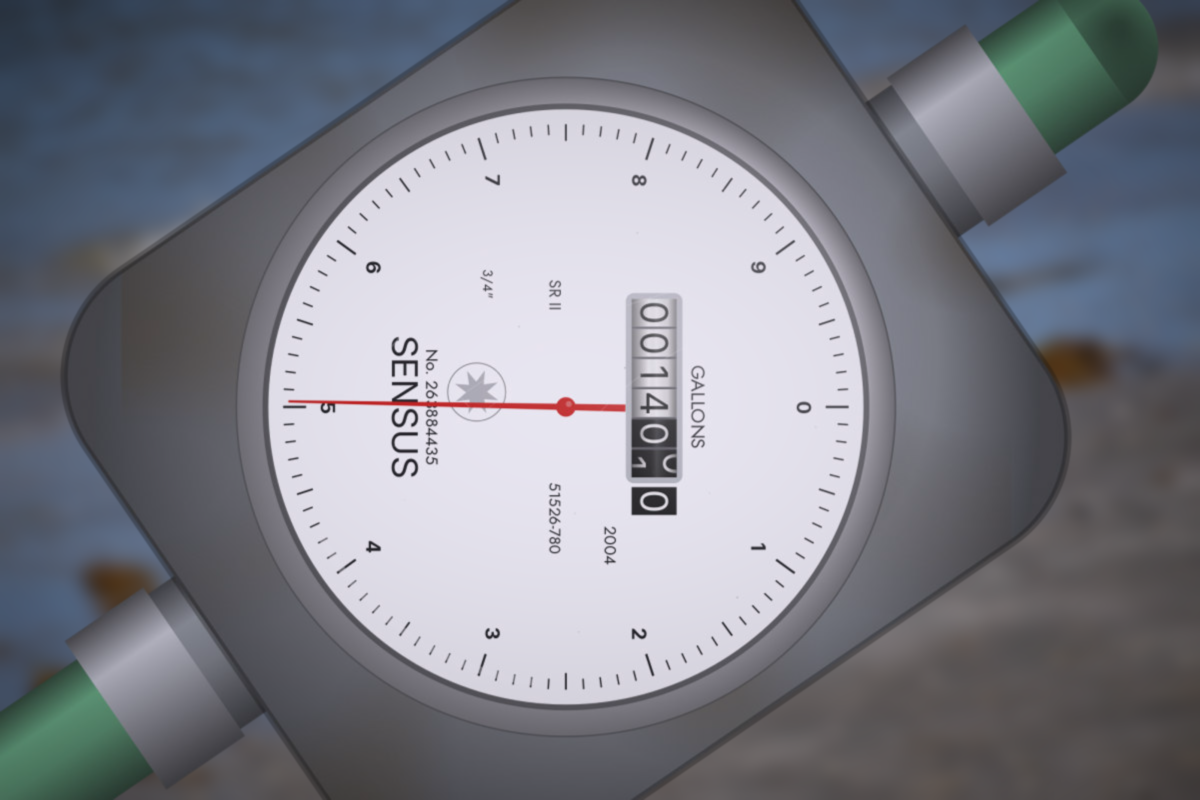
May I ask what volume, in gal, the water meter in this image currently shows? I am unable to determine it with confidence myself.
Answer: 14005.0 gal
